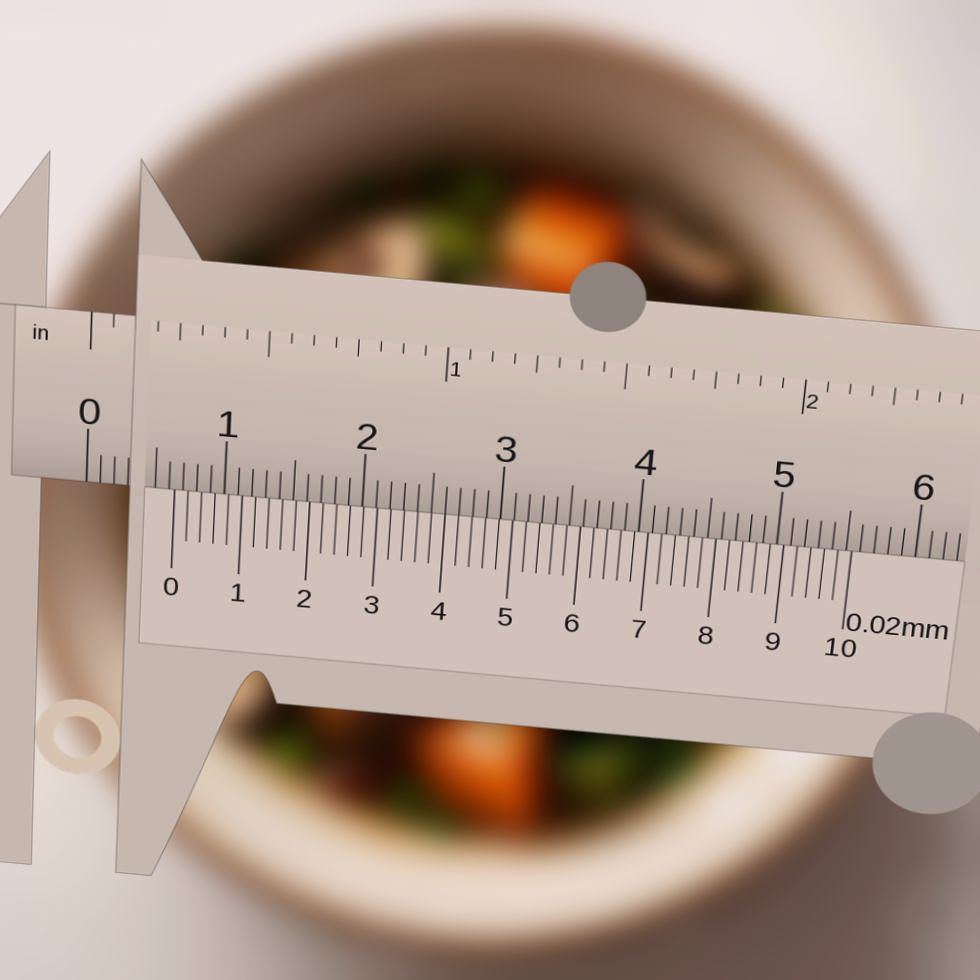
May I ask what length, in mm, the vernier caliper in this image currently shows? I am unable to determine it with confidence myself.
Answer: 6.4 mm
